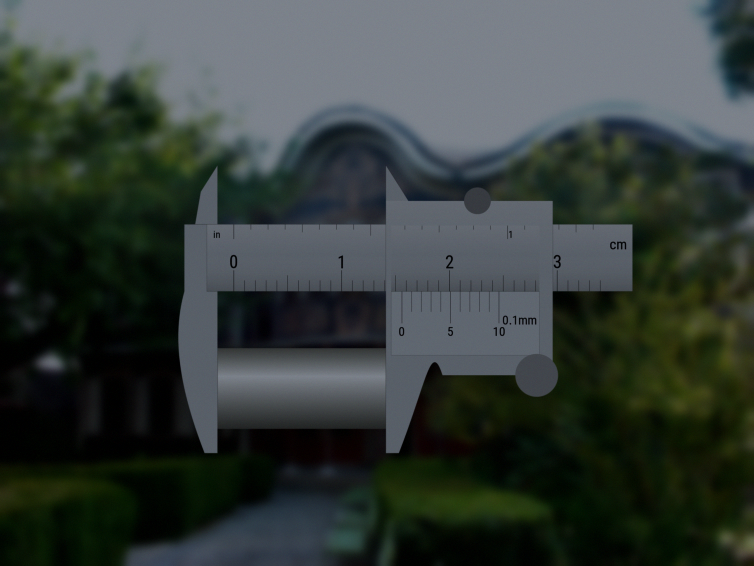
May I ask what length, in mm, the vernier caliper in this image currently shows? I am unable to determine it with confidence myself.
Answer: 15.6 mm
